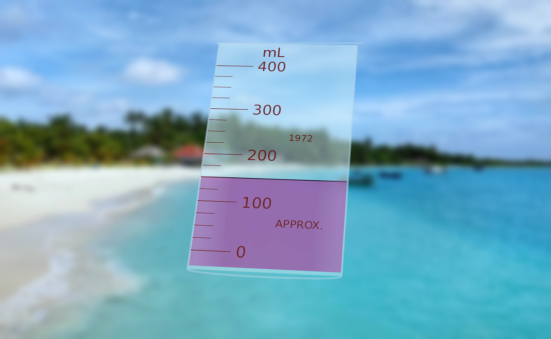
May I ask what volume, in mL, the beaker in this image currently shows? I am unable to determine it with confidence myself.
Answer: 150 mL
